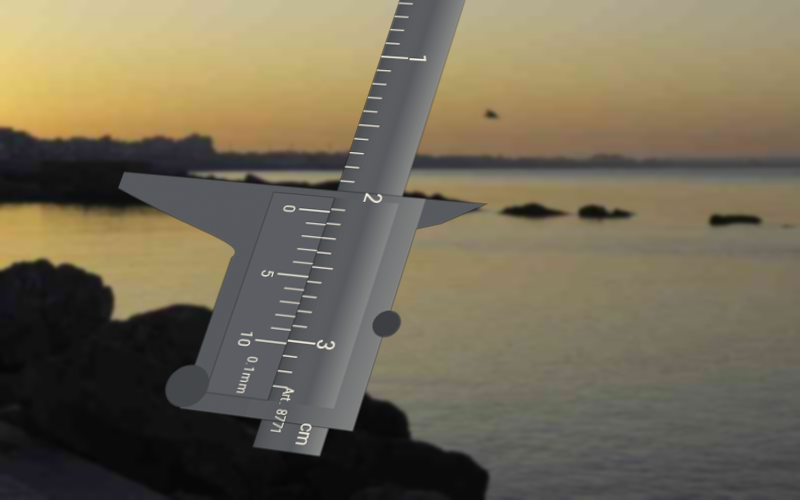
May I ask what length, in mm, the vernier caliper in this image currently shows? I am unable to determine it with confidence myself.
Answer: 21.2 mm
